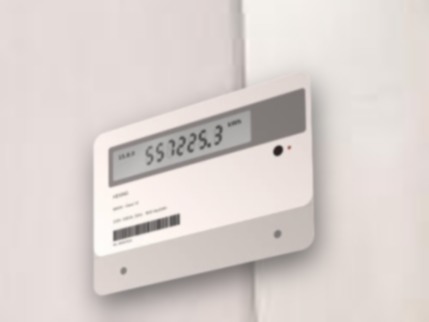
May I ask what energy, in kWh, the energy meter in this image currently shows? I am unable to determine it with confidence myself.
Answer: 557225.3 kWh
